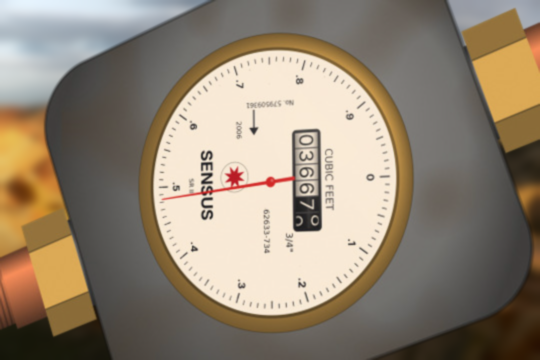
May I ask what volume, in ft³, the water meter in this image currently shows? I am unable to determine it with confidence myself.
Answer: 36678.48 ft³
